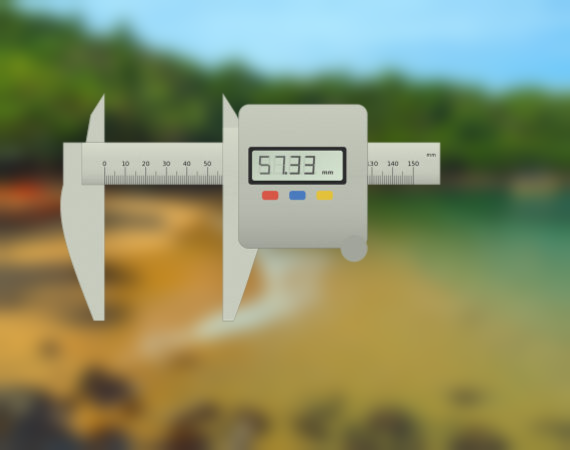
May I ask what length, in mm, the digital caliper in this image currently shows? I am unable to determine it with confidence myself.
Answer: 57.33 mm
